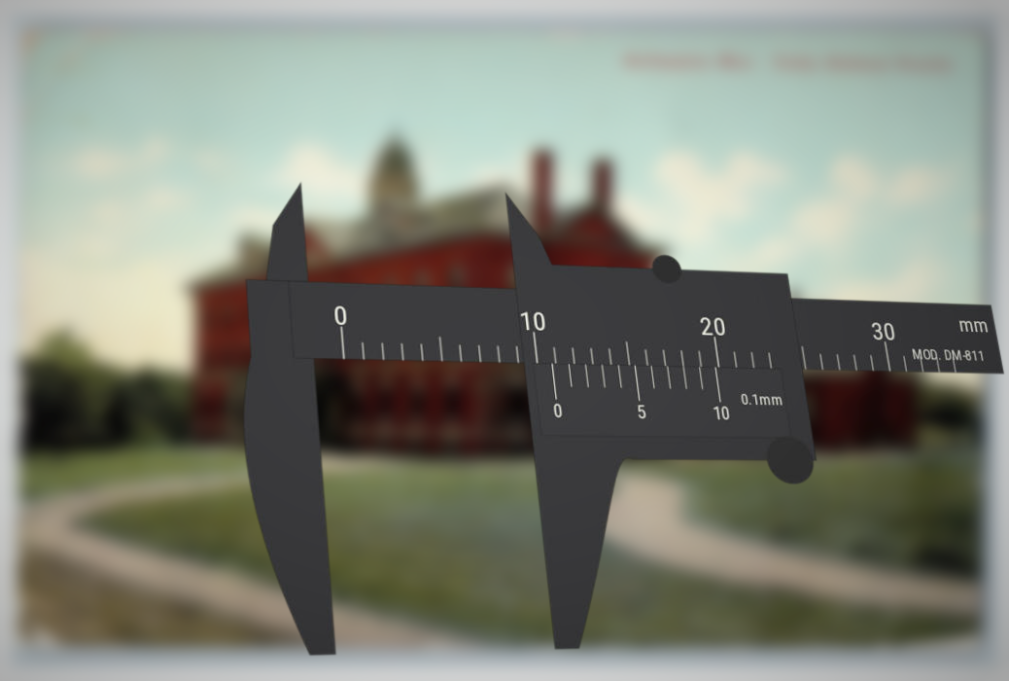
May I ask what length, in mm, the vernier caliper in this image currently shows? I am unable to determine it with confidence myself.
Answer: 10.8 mm
